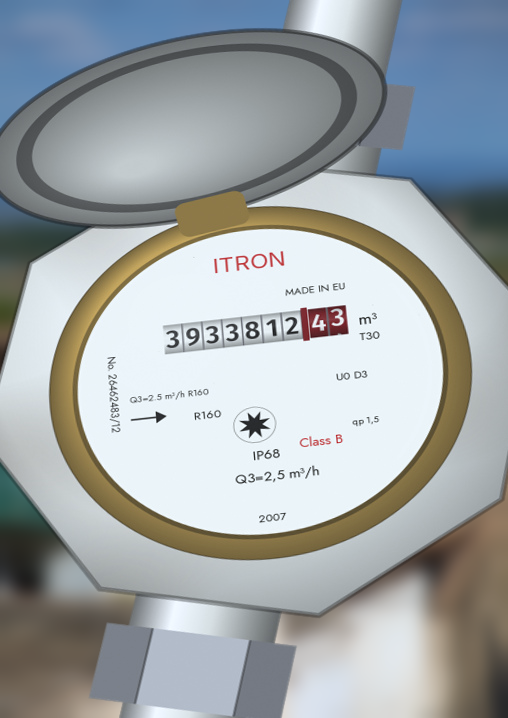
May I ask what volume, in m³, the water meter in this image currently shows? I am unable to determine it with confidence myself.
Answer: 3933812.43 m³
